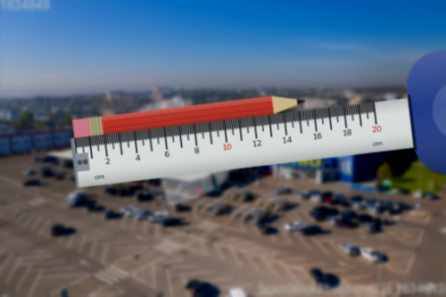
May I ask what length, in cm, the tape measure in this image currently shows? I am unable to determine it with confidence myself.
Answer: 15.5 cm
